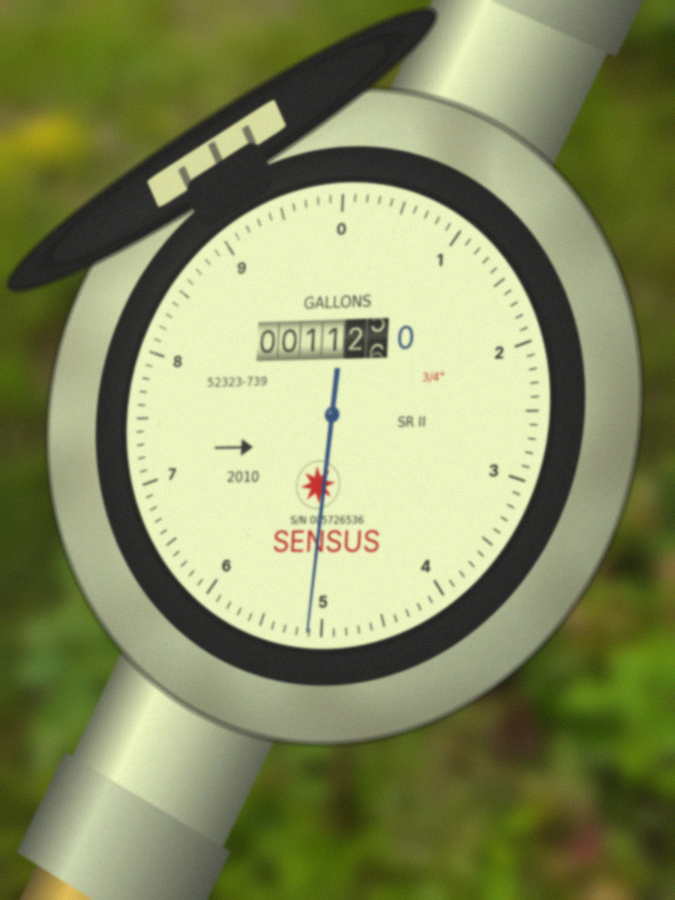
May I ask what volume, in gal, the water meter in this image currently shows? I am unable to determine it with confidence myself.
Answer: 11255.1 gal
